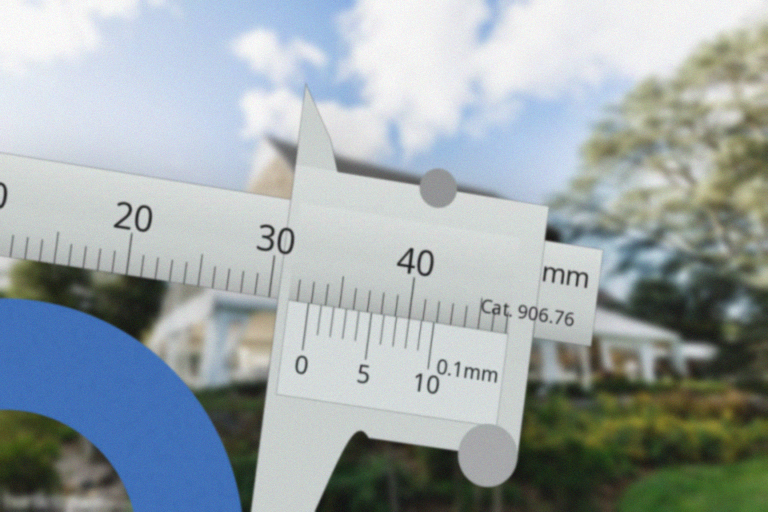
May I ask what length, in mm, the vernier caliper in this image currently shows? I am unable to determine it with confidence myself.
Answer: 32.8 mm
